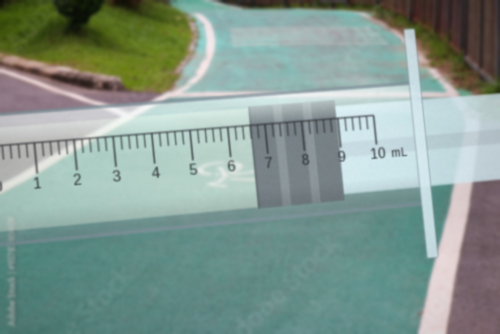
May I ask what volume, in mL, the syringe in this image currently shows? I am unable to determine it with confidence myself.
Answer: 6.6 mL
